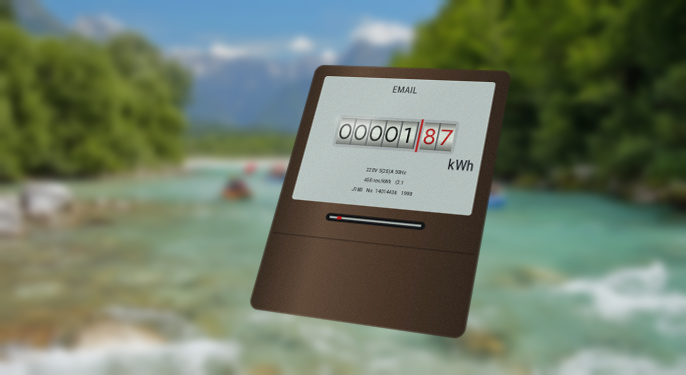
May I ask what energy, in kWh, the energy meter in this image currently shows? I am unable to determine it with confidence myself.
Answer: 1.87 kWh
